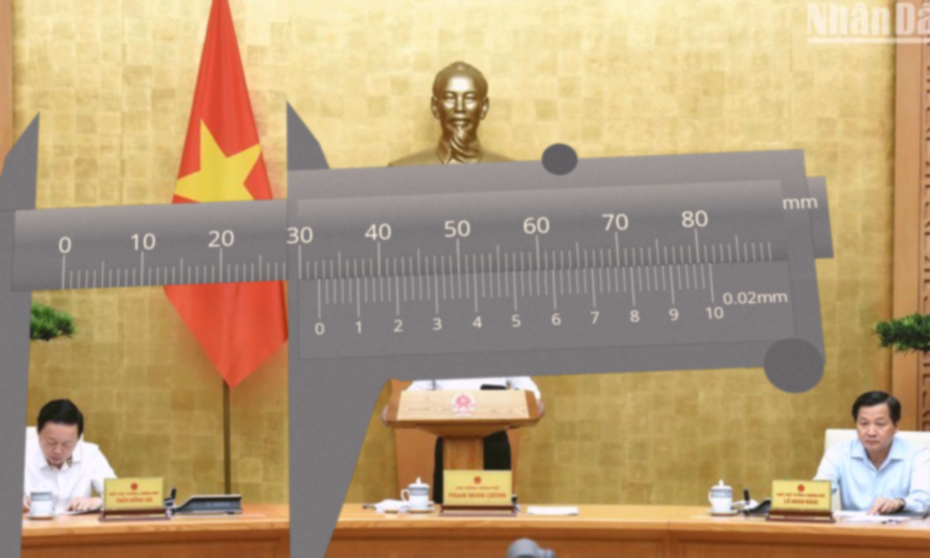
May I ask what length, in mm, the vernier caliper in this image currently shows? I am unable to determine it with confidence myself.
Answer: 32.4 mm
